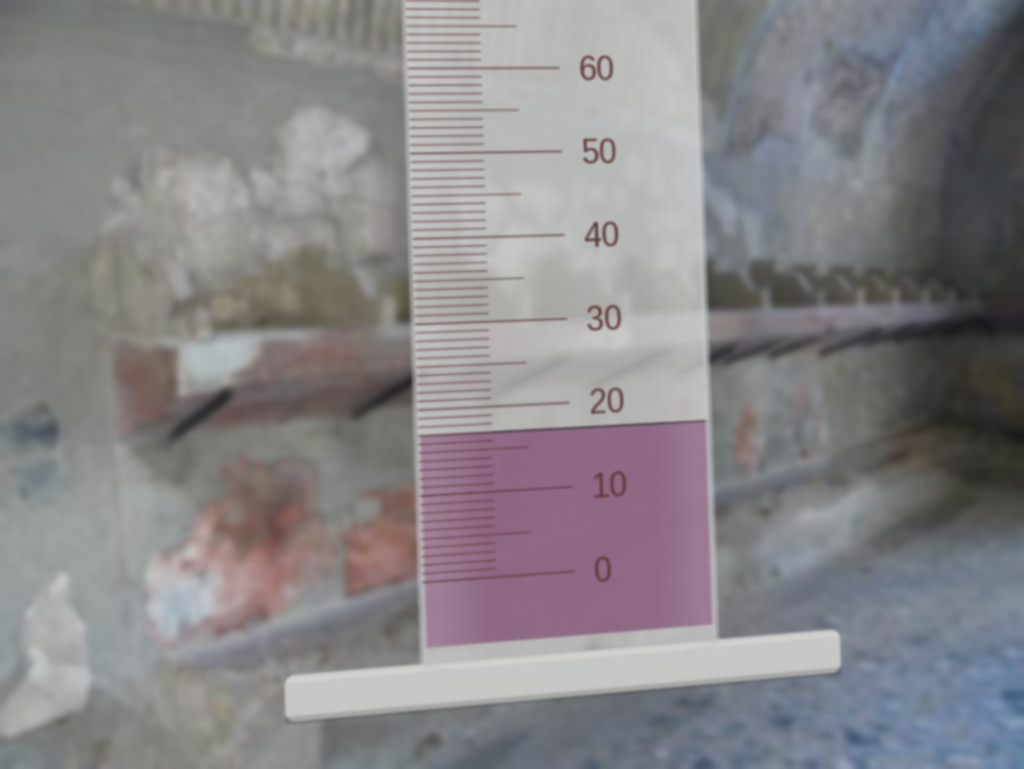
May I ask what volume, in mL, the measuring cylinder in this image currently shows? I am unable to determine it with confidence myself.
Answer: 17 mL
